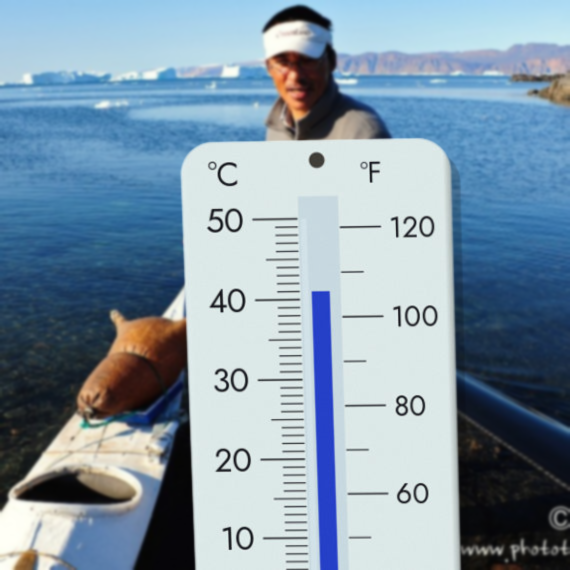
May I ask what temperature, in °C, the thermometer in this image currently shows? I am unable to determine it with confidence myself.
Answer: 41 °C
